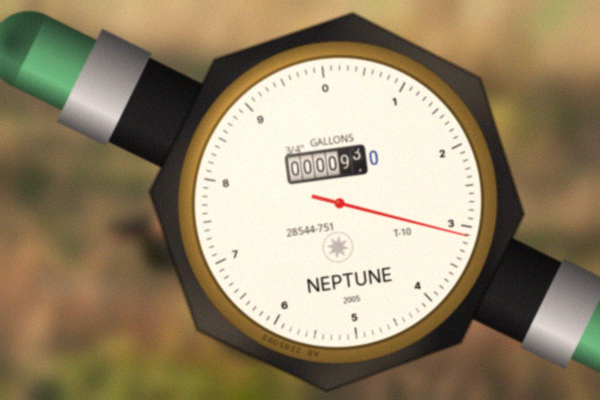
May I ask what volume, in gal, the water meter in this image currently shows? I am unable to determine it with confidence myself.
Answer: 933.1 gal
